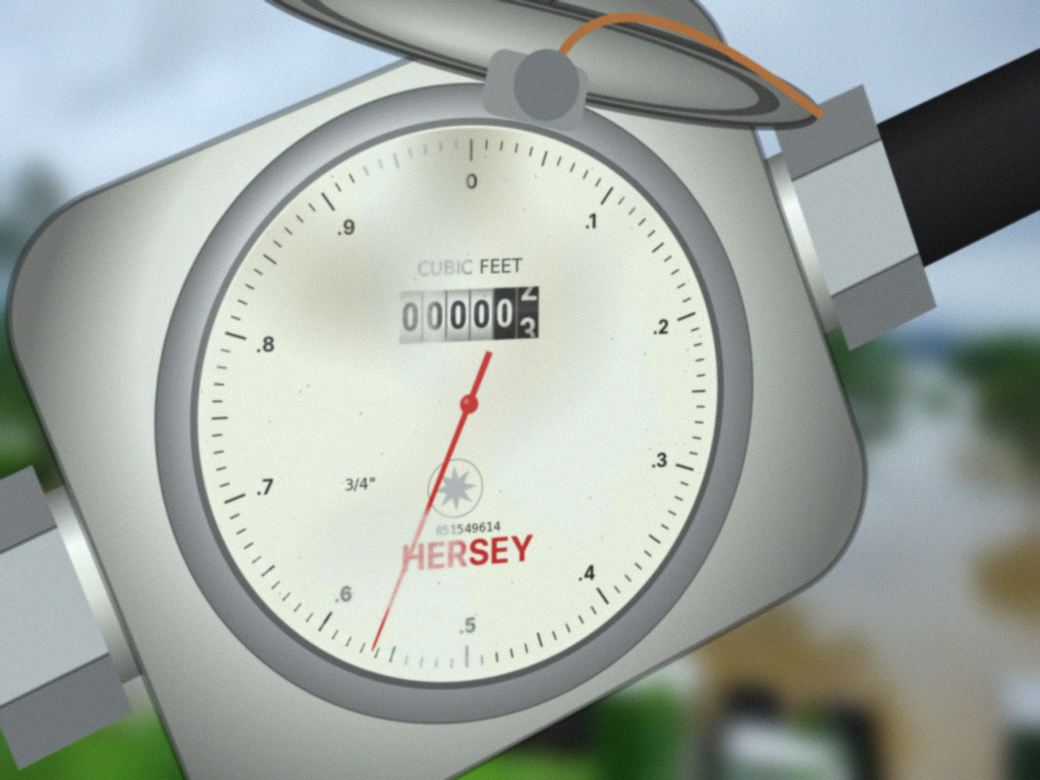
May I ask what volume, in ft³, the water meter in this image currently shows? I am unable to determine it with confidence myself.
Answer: 2.56 ft³
